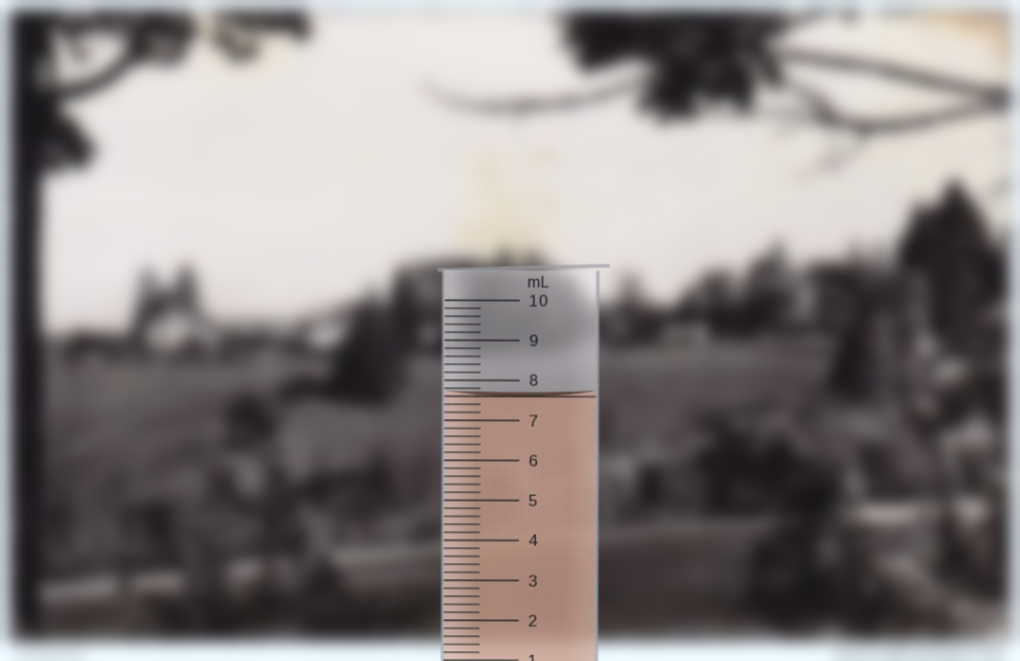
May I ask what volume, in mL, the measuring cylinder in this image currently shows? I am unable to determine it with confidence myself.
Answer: 7.6 mL
